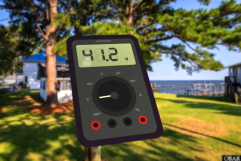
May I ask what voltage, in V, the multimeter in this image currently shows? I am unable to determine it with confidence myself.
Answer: 41.2 V
